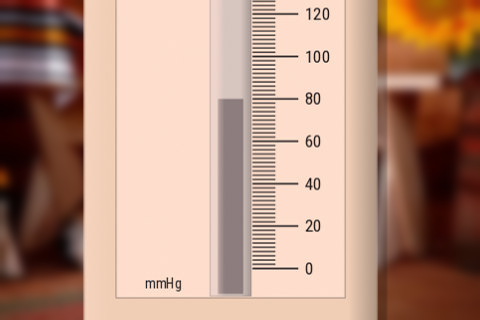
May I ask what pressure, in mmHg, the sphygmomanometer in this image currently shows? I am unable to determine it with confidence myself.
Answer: 80 mmHg
